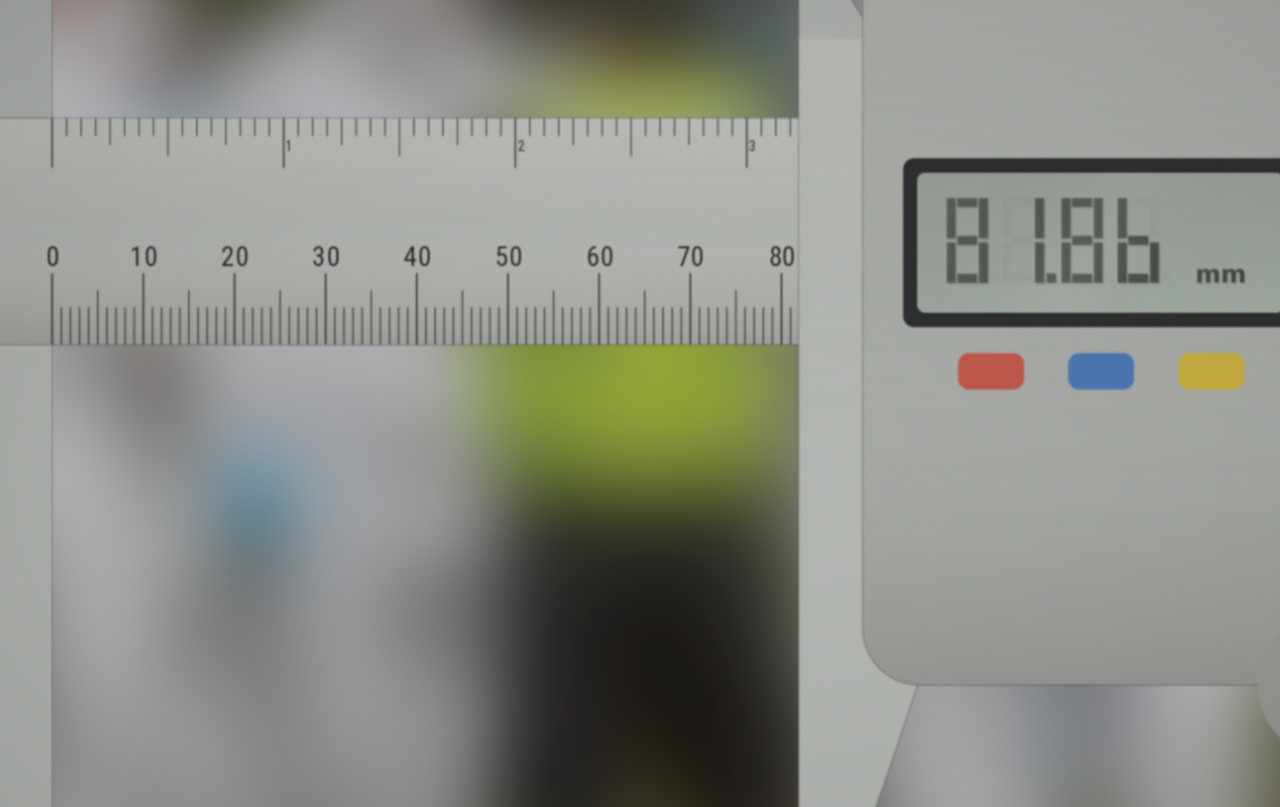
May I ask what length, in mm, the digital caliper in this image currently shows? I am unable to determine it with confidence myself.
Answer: 81.86 mm
